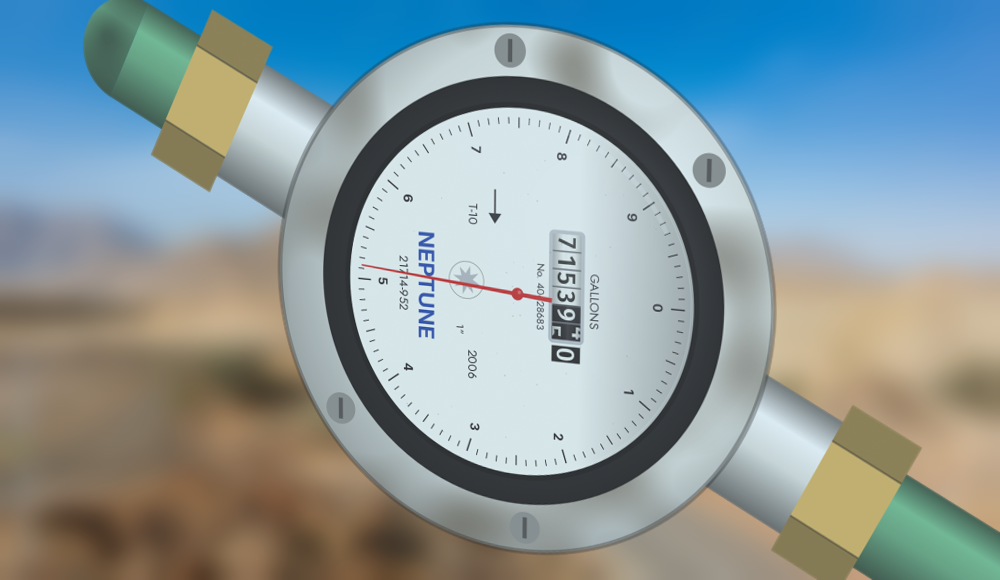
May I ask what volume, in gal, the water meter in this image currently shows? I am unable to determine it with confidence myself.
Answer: 7153945.1 gal
